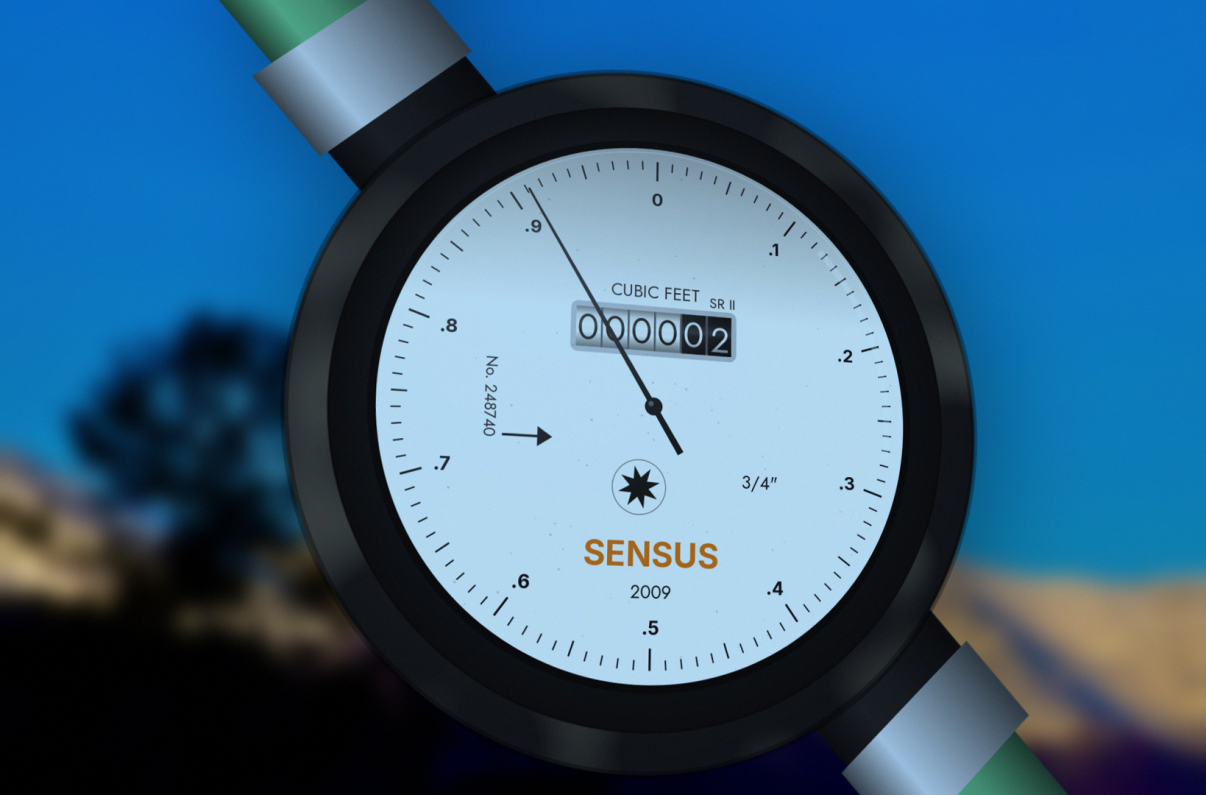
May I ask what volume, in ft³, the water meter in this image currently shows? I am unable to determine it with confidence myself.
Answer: 1.91 ft³
